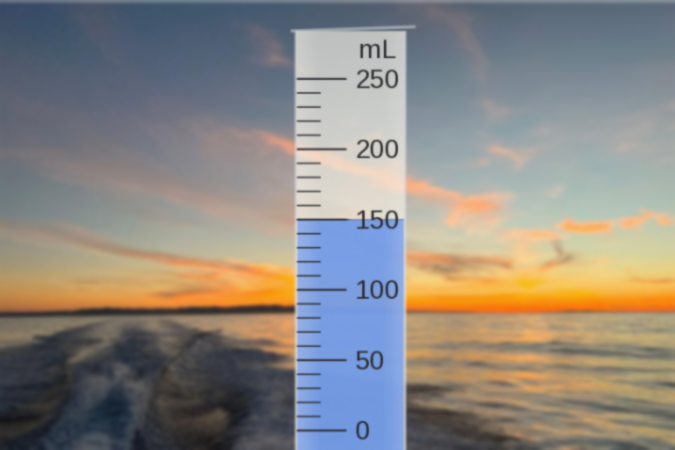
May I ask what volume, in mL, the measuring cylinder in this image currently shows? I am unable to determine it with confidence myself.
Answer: 150 mL
